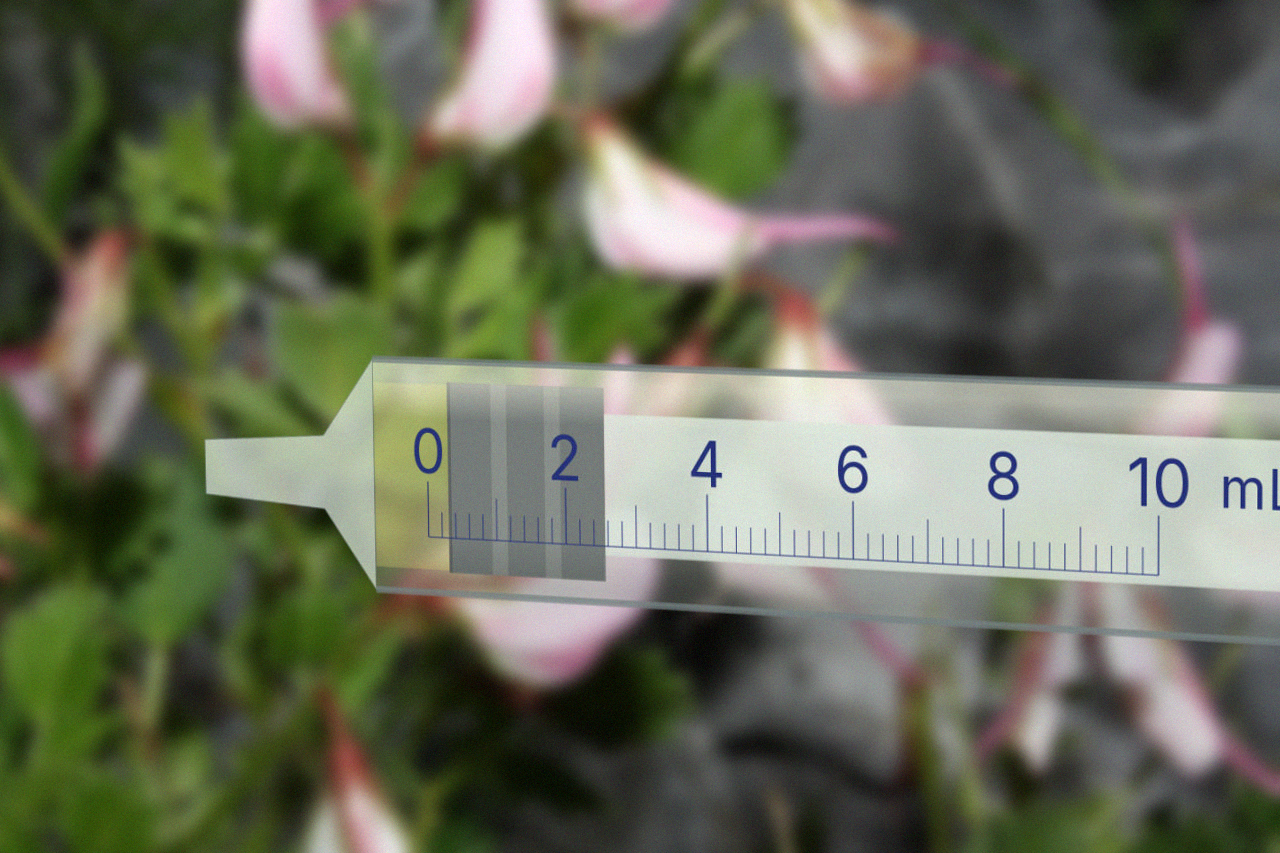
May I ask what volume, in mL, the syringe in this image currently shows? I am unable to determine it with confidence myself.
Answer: 0.3 mL
